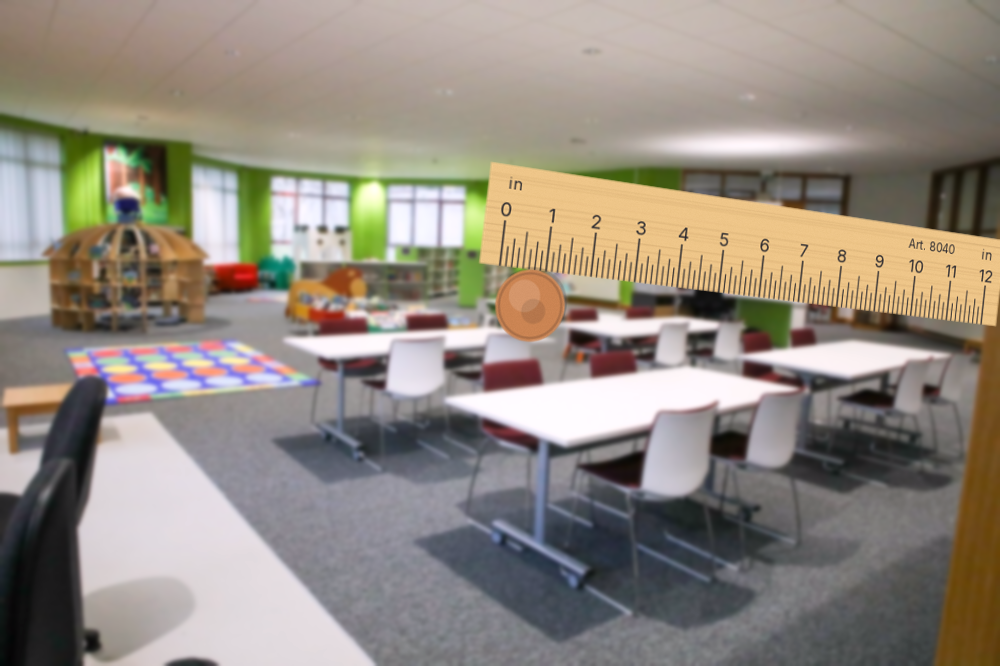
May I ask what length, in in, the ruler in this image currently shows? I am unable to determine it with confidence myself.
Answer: 1.5 in
